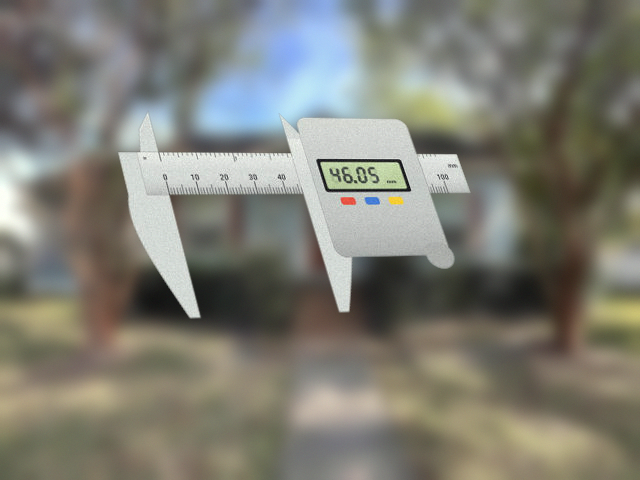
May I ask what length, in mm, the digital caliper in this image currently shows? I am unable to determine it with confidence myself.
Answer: 46.05 mm
